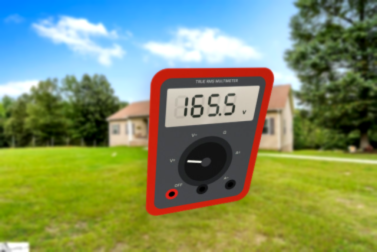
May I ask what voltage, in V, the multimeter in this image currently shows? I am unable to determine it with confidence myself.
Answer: 165.5 V
